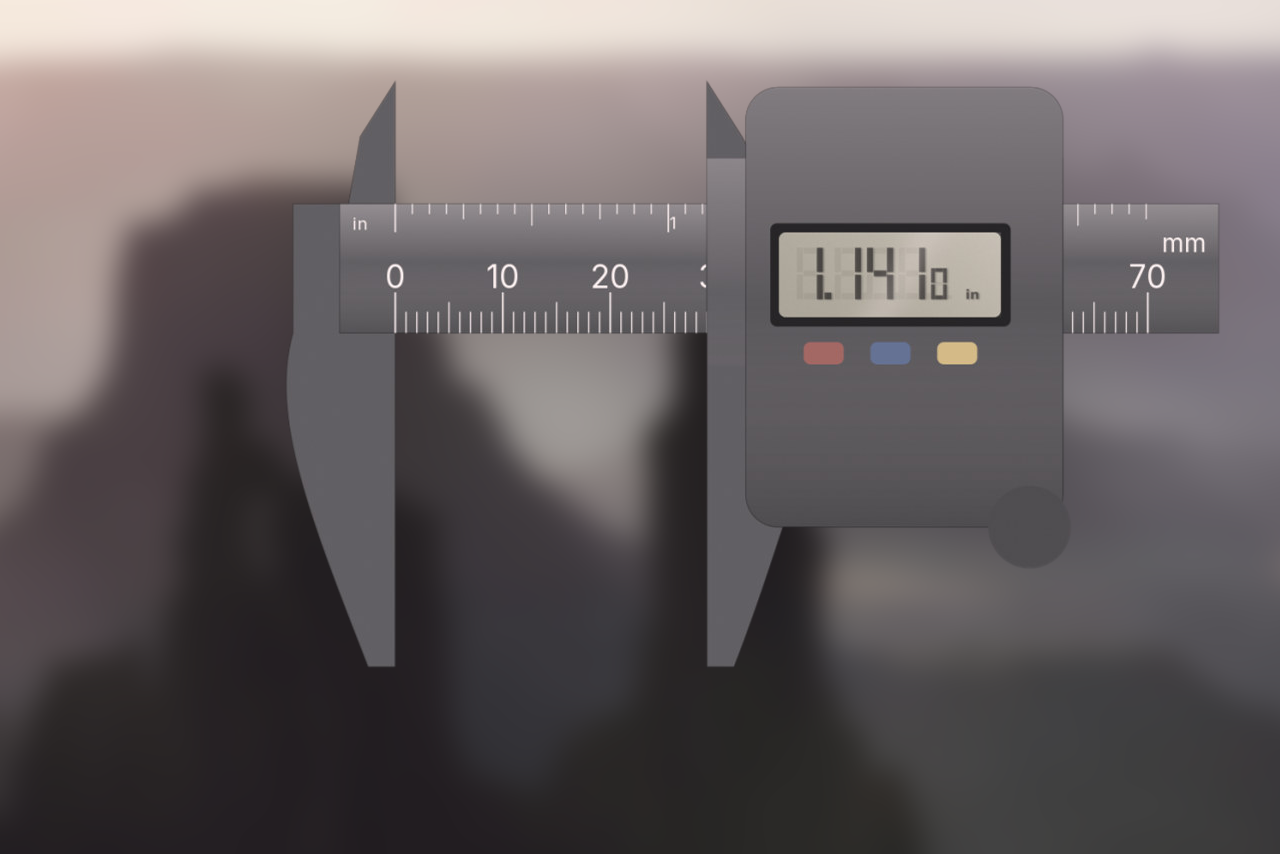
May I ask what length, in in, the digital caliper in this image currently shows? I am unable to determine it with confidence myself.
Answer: 1.1410 in
